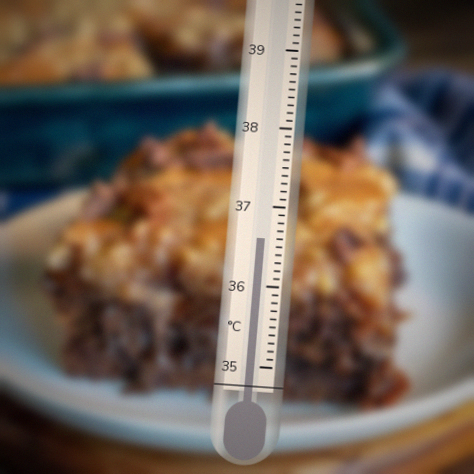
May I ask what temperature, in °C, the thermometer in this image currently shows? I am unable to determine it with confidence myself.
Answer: 36.6 °C
